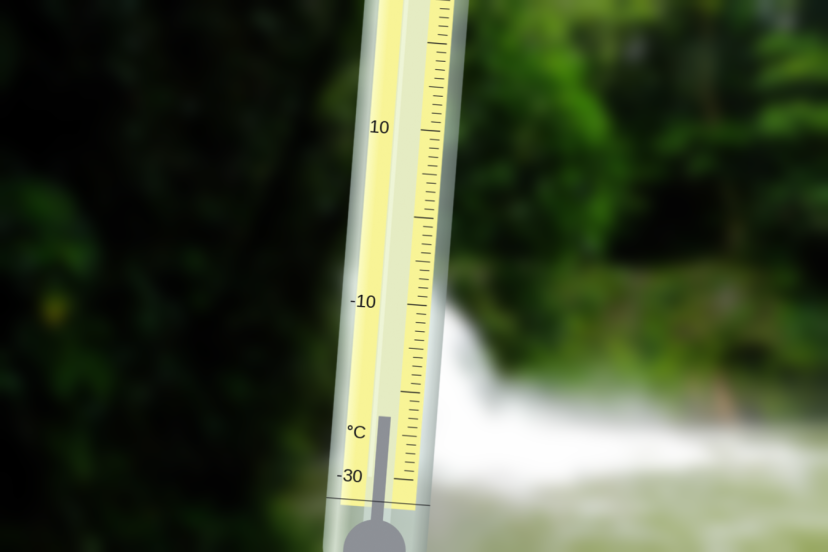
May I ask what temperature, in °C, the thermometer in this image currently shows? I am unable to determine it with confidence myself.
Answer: -23 °C
